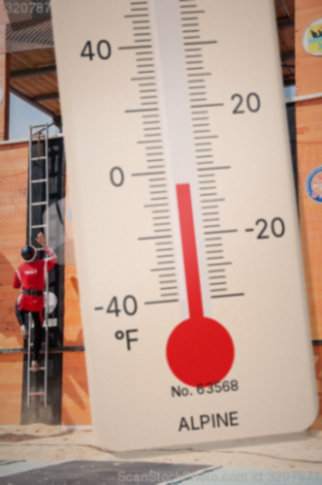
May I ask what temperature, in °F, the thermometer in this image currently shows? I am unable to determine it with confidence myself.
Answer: -4 °F
